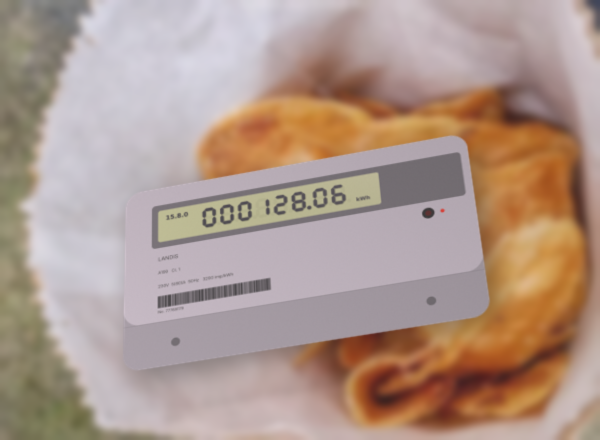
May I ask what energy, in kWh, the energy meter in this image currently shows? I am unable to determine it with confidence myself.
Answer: 128.06 kWh
